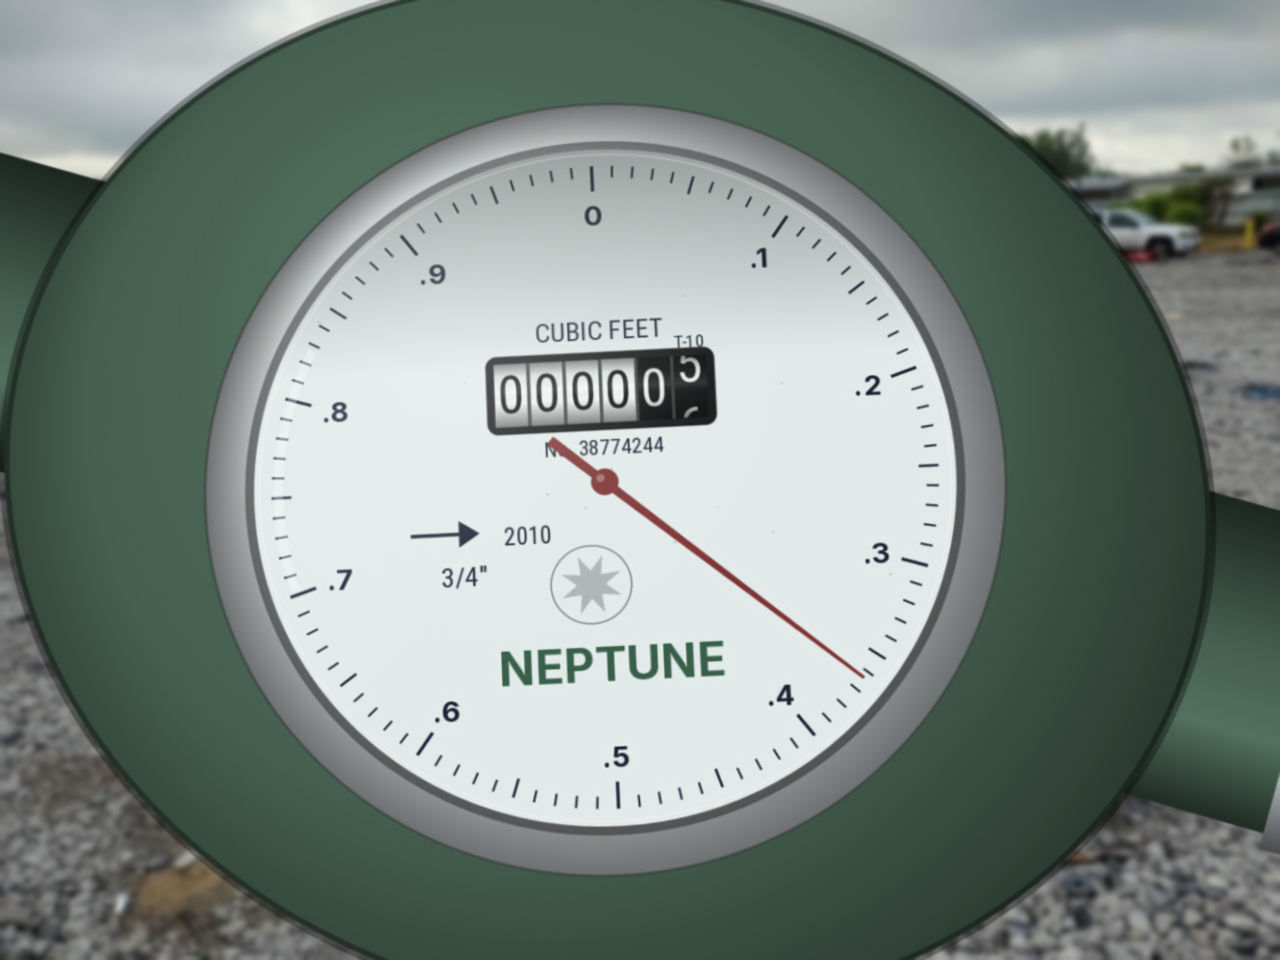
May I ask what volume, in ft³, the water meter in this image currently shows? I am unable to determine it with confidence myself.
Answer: 5.36 ft³
